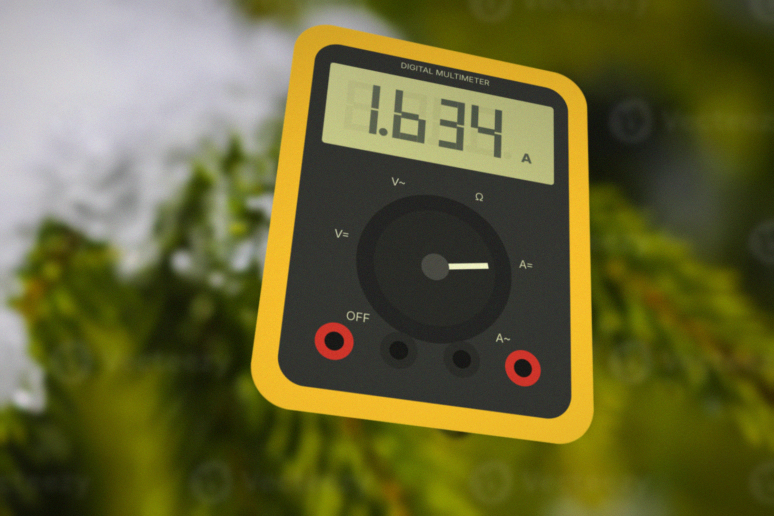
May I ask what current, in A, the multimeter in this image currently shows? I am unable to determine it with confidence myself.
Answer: 1.634 A
